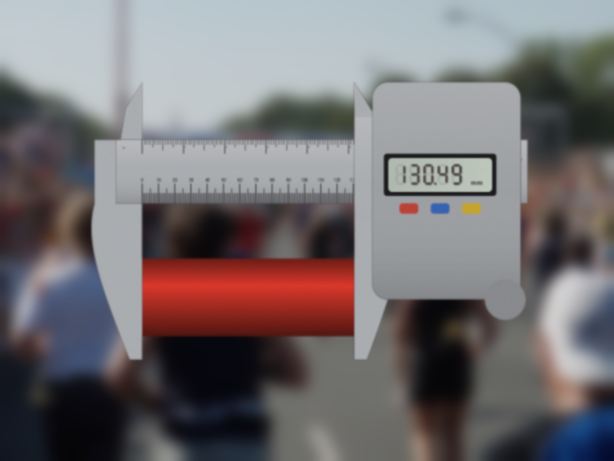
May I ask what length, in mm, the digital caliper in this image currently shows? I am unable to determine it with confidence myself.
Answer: 130.49 mm
